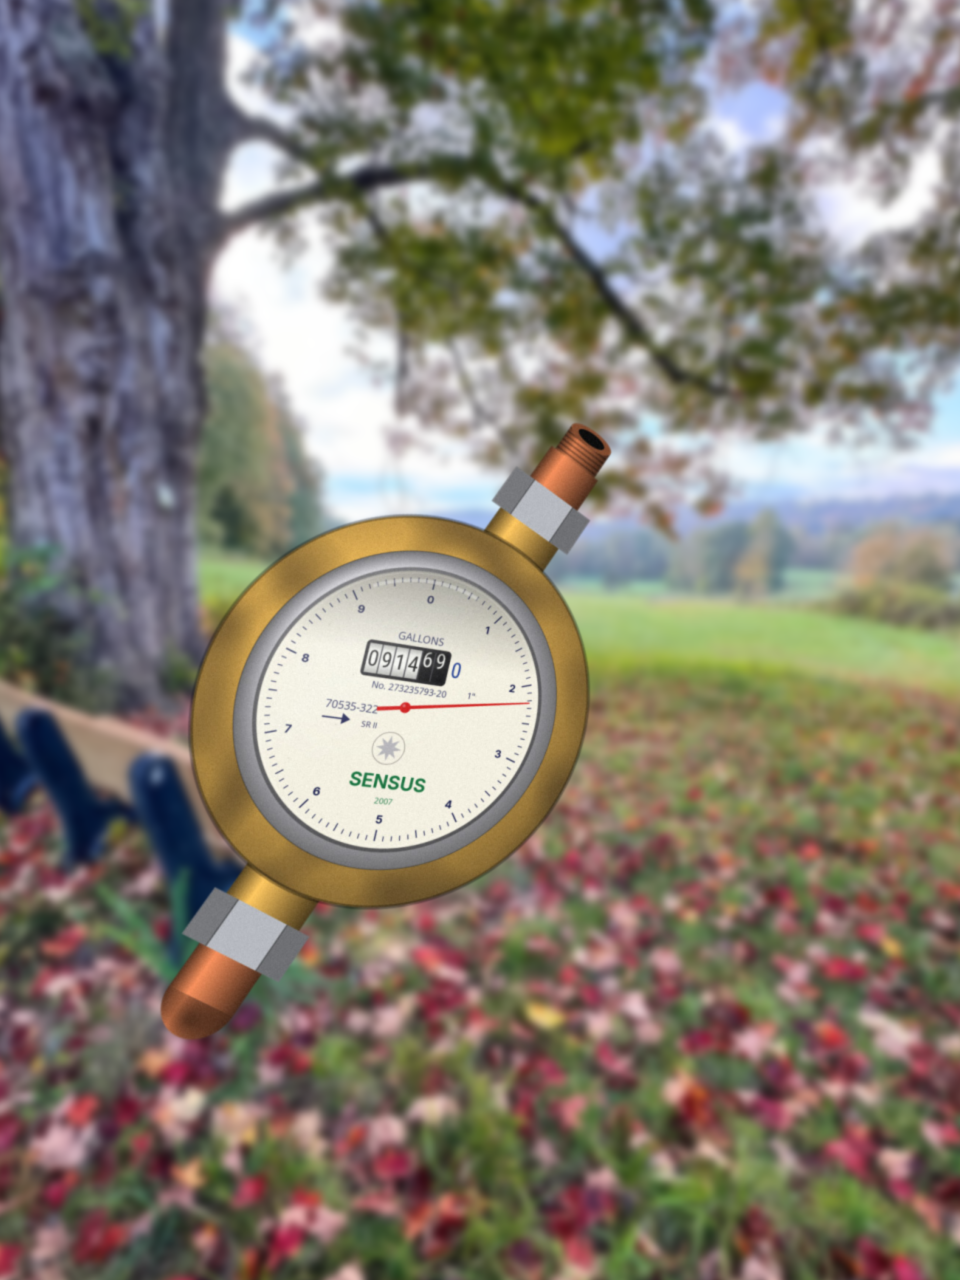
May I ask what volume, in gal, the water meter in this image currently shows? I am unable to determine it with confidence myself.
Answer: 914692.2 gal
